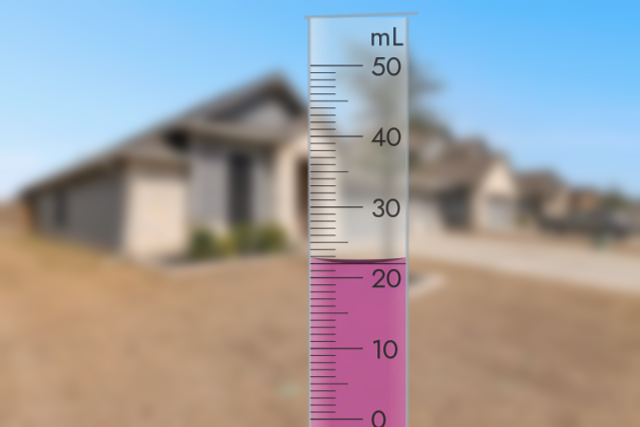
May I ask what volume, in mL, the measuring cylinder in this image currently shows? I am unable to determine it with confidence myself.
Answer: 22 mL
